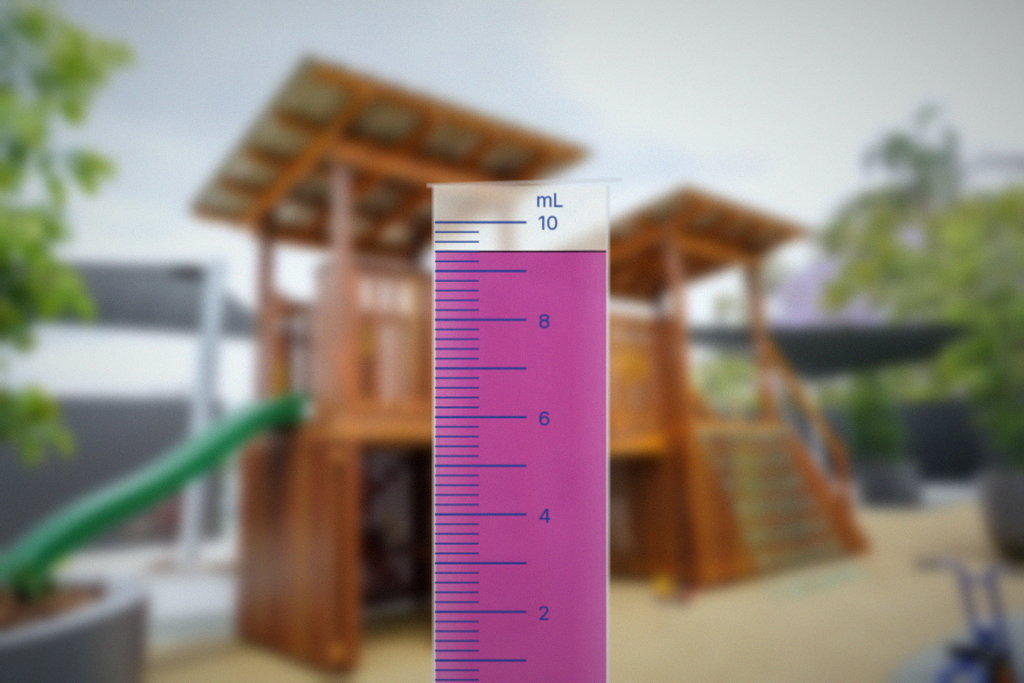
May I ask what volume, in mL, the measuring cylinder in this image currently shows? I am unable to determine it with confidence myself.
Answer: 9.4 mL
